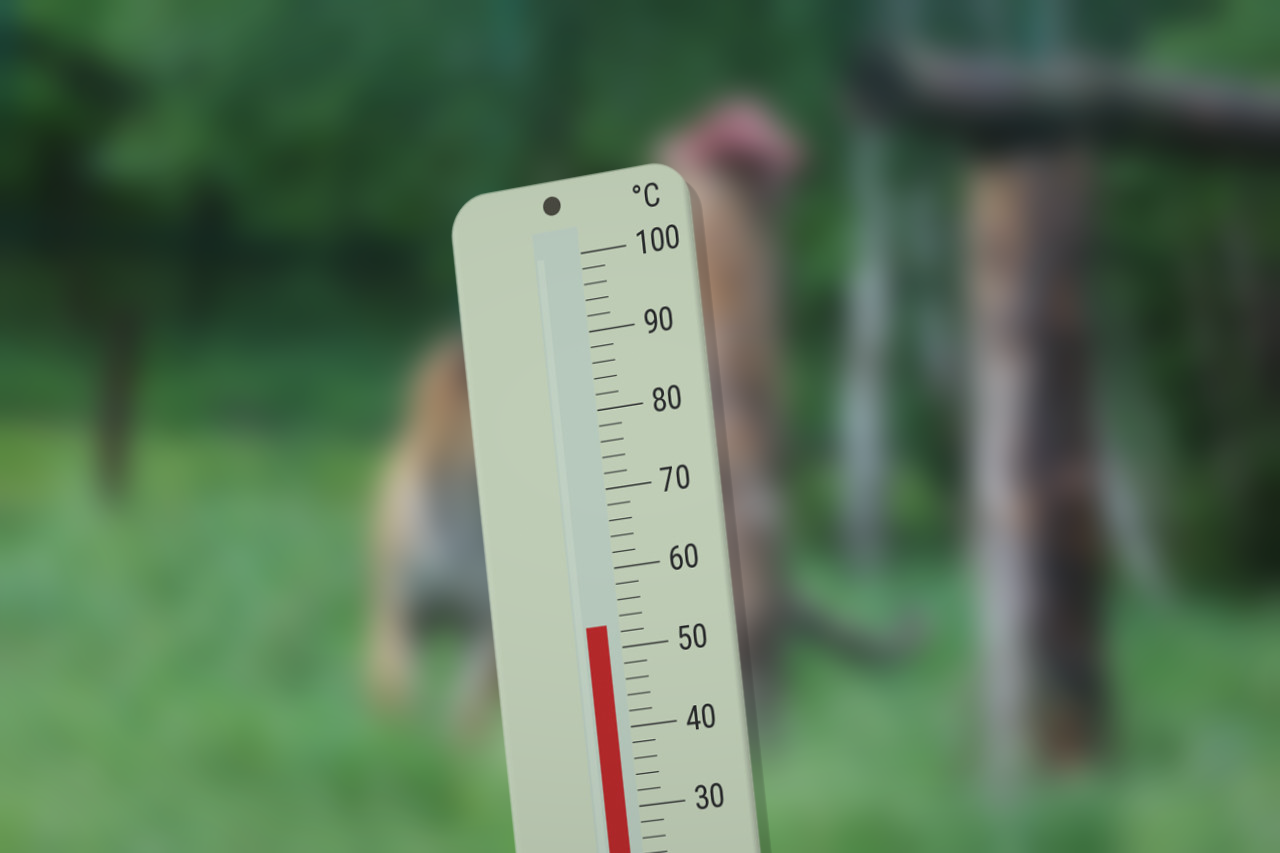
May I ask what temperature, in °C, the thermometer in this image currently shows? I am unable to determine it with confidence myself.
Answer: 53 °C
